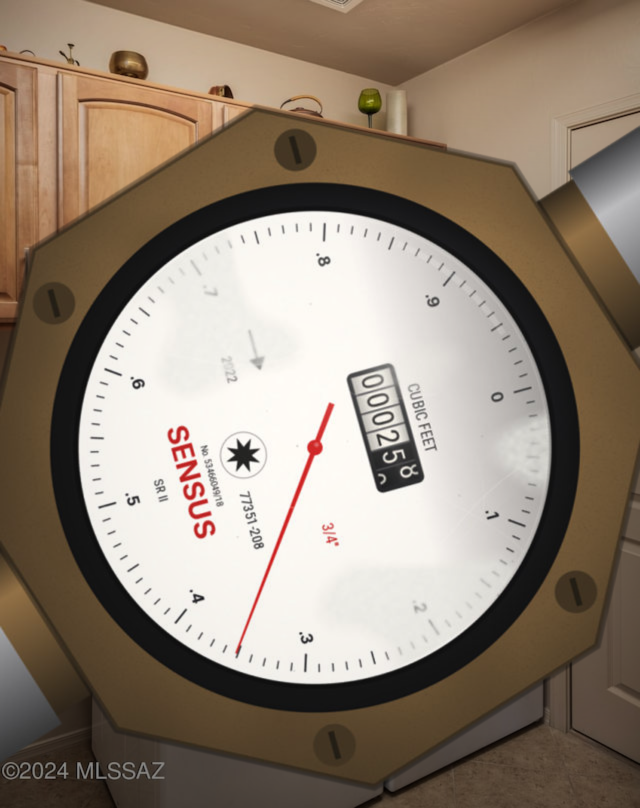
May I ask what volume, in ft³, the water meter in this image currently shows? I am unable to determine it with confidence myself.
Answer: 258.35 ft³
